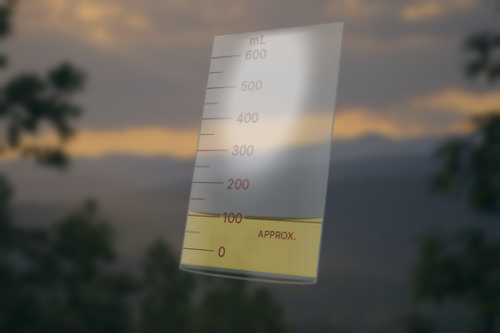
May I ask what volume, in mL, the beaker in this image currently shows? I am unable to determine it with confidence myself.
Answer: 100 mL
